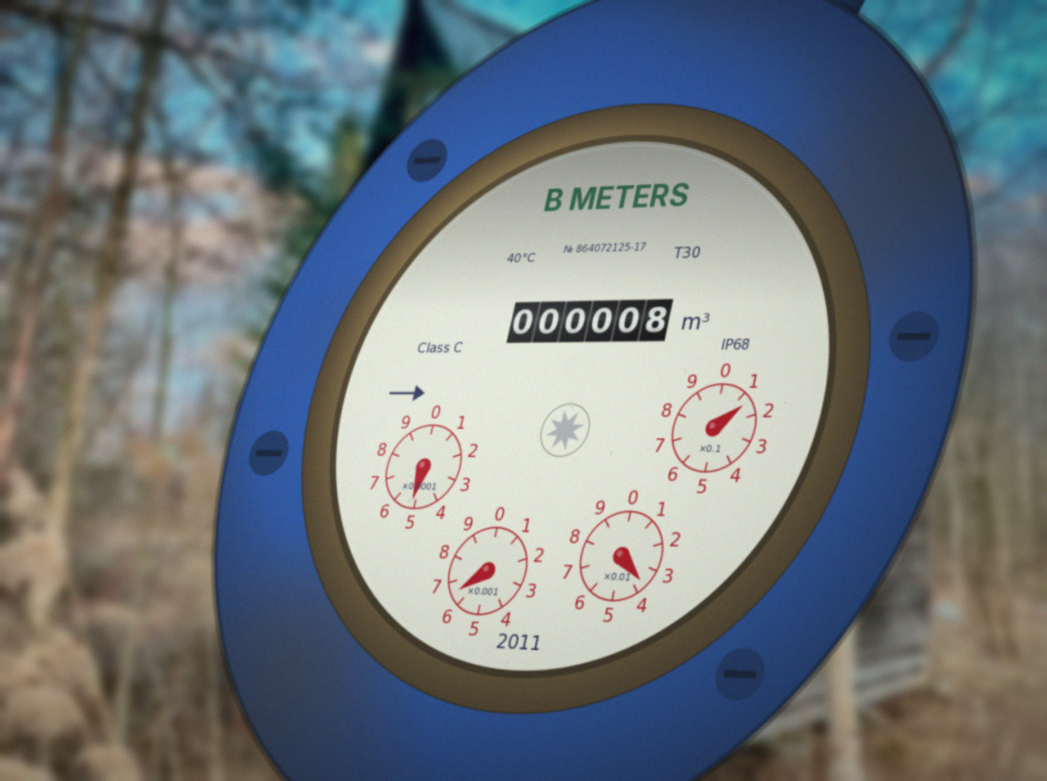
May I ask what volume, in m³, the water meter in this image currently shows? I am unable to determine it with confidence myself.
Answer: 8.1365 m³
